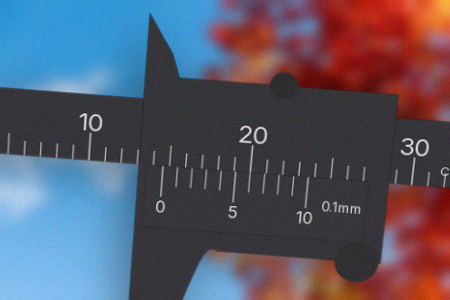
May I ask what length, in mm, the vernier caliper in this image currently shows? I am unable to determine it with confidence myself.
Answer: 14.6 mm
